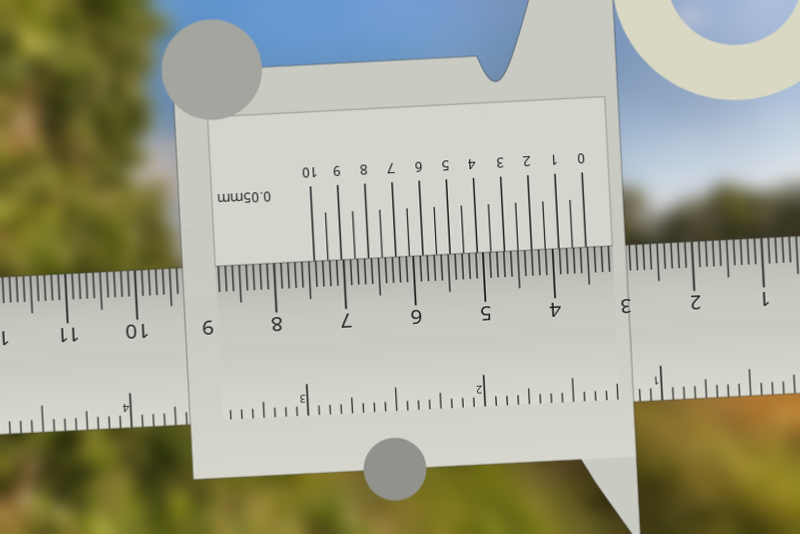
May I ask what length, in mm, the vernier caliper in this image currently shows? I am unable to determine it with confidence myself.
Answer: 35.2 mm
